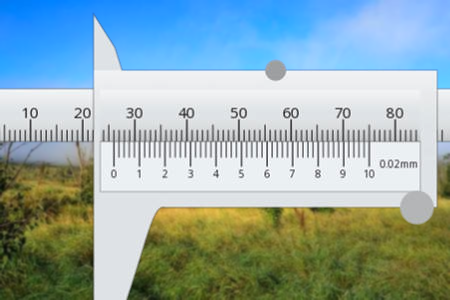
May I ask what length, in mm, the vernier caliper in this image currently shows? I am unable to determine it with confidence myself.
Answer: 26.0 mm
